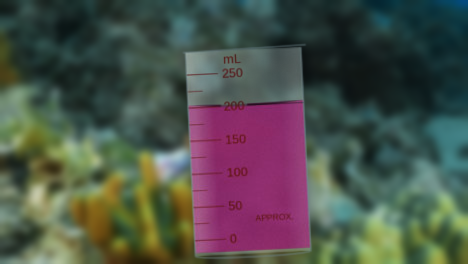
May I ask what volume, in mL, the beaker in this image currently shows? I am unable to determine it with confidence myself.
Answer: 200 mL
